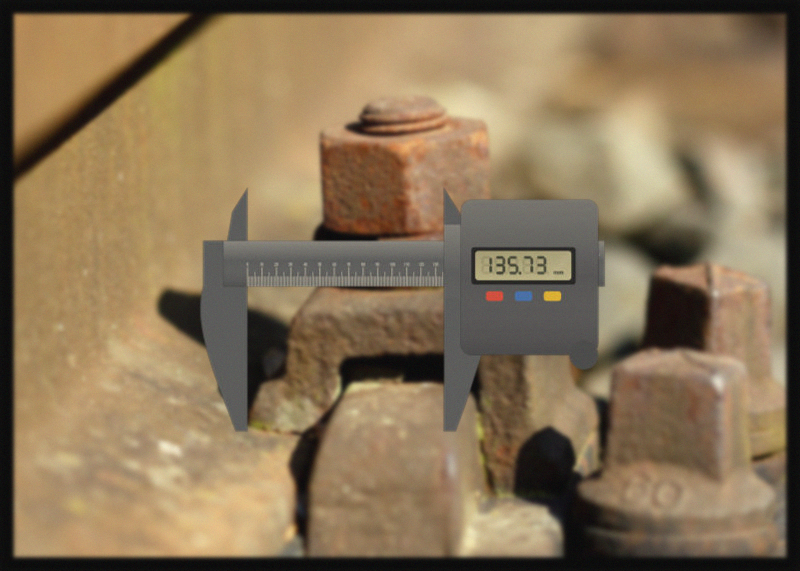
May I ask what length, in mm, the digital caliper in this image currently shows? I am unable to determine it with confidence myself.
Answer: 135.73 mm
